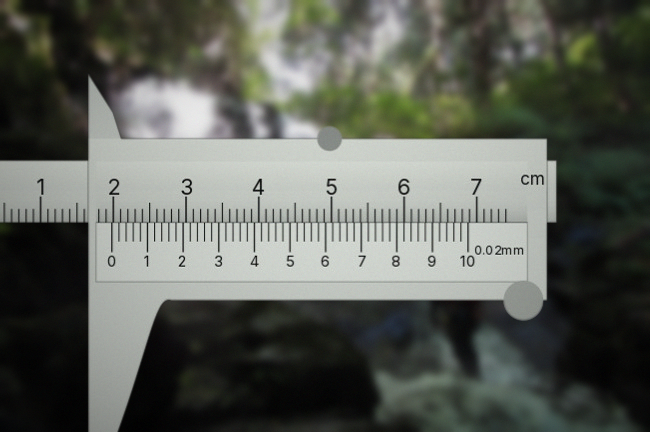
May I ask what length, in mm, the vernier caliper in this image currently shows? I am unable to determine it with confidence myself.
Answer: 19.8 mm
